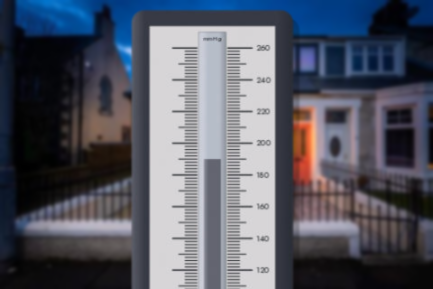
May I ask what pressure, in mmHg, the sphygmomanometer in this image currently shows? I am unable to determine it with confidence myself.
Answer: 190 mmHg
